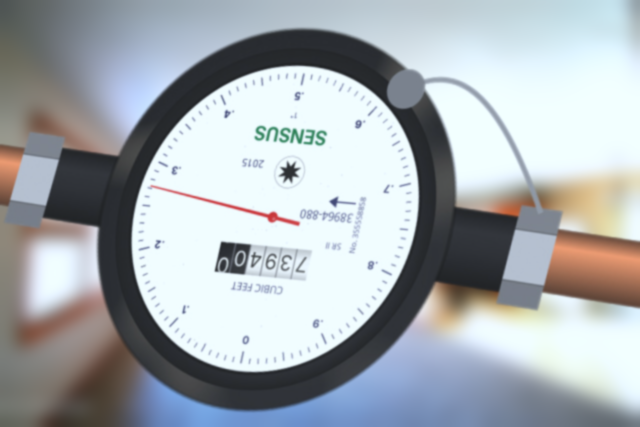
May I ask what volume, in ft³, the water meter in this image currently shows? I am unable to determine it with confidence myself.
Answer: 739400.27 ft³
